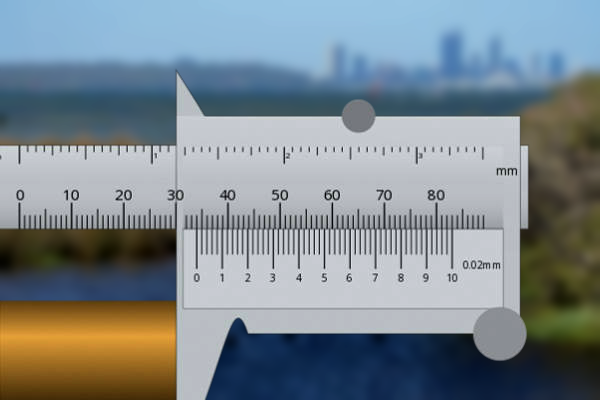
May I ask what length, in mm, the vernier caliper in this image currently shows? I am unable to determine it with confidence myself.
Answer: 34.0 mm
